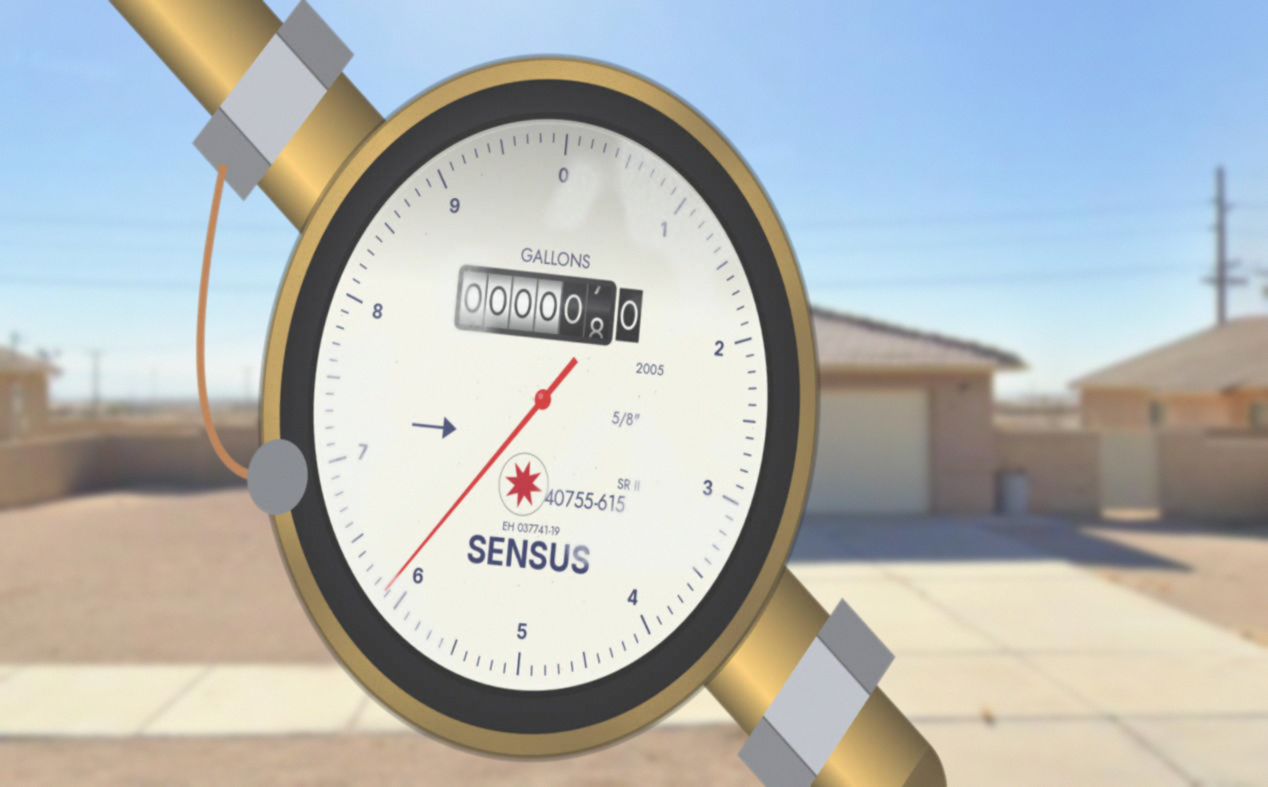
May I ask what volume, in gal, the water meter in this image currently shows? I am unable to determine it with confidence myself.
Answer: 76.1 gal
